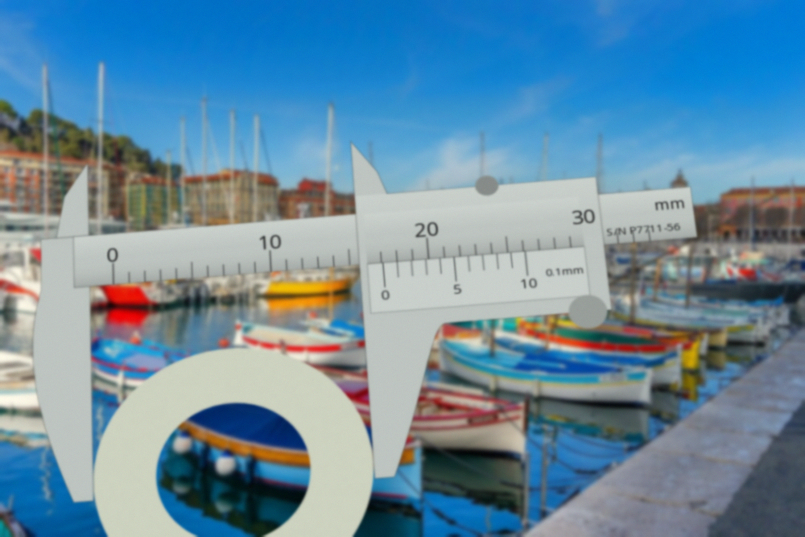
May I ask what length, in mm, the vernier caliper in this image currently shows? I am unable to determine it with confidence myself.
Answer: 17.1 mm
